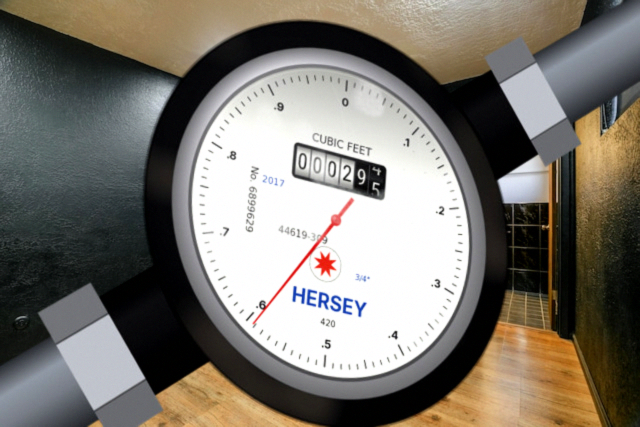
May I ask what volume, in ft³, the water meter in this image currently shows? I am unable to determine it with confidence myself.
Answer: 294.59 ft³
